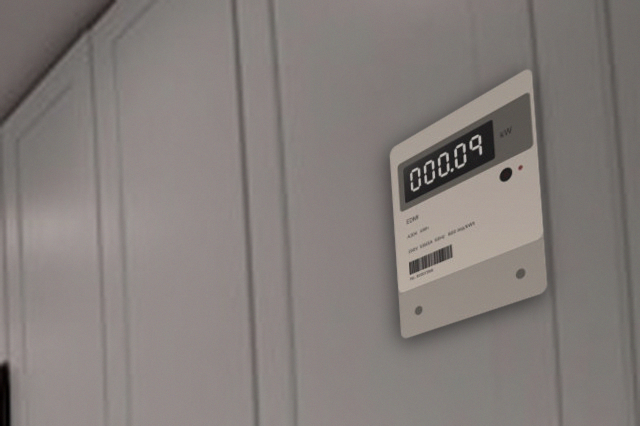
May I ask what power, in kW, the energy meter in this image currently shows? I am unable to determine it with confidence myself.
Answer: 0.09 kW
